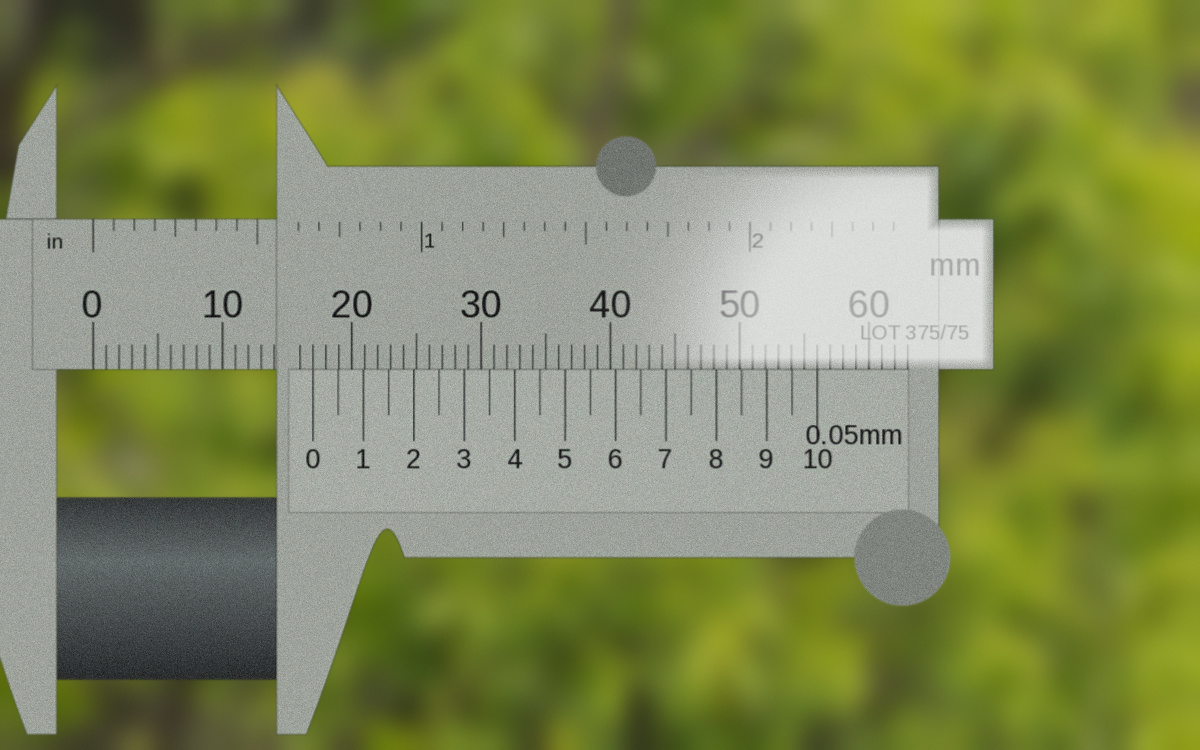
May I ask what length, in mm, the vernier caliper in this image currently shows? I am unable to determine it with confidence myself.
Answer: 17.0 mm
